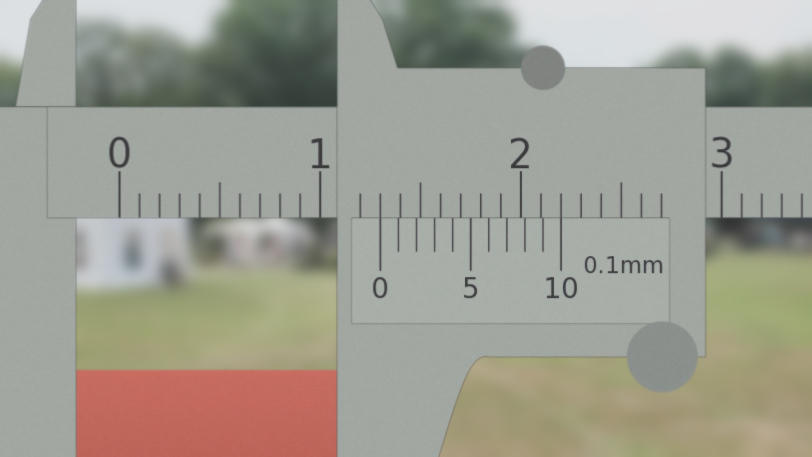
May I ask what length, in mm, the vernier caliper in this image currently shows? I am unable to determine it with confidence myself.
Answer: 13.0 mm
